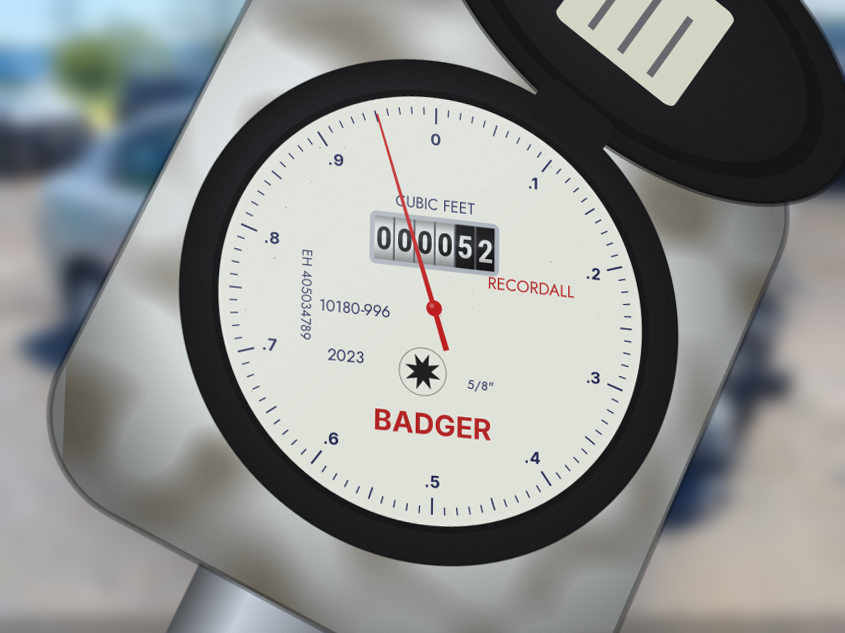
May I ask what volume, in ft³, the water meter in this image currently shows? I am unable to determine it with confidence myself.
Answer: 51.95 ft³
